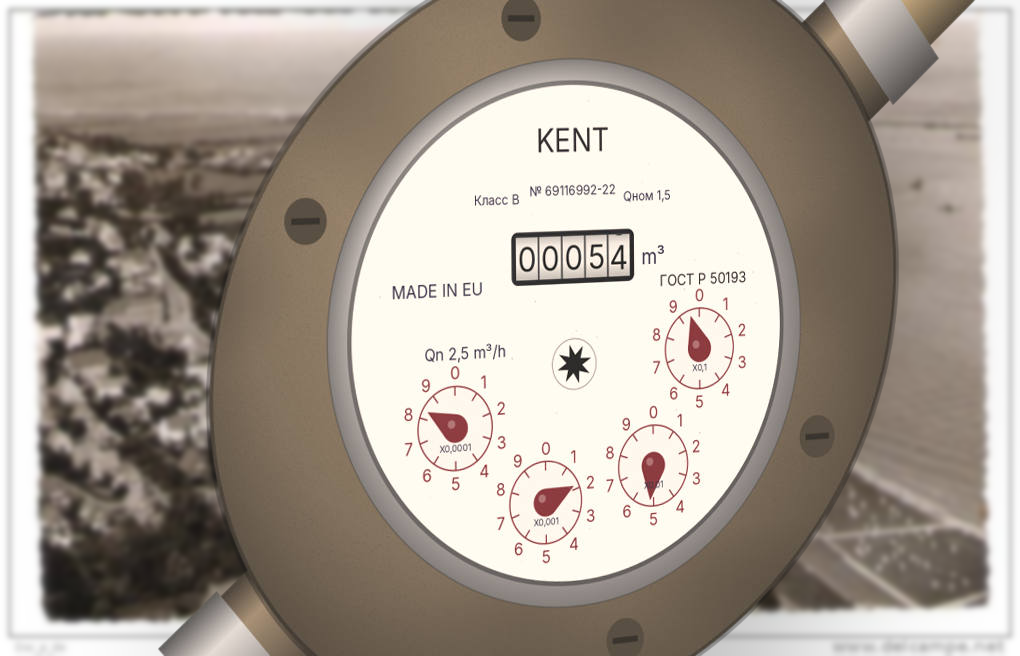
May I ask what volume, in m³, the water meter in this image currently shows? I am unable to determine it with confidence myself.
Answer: 53.9518 m³
